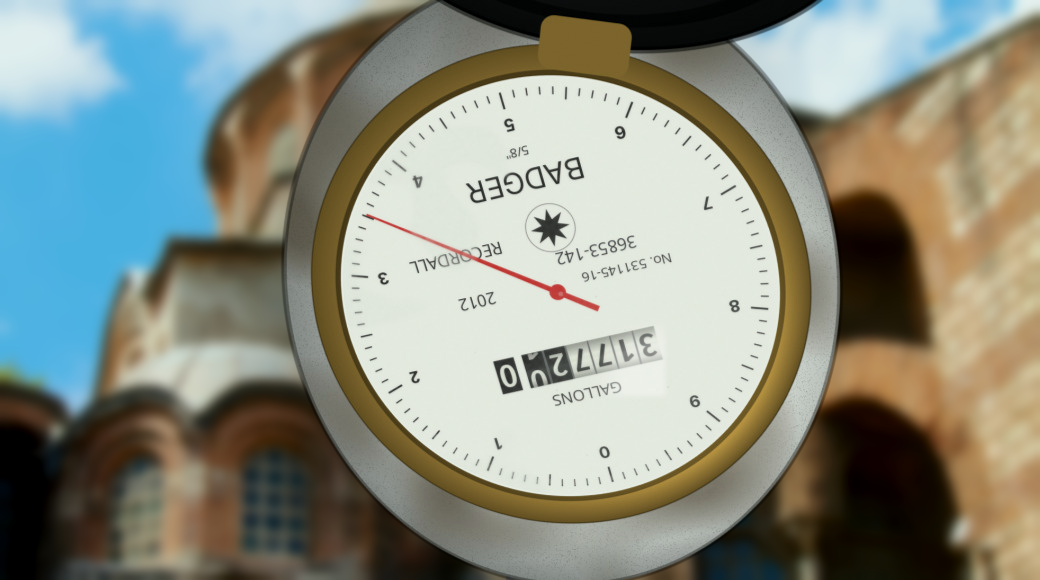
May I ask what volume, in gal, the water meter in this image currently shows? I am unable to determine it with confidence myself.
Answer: 3177203.5 gal
